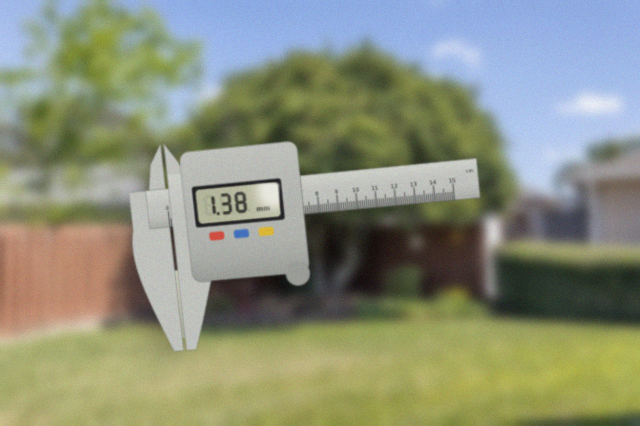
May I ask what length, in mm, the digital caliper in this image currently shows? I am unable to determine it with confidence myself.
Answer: 1.38 mm
